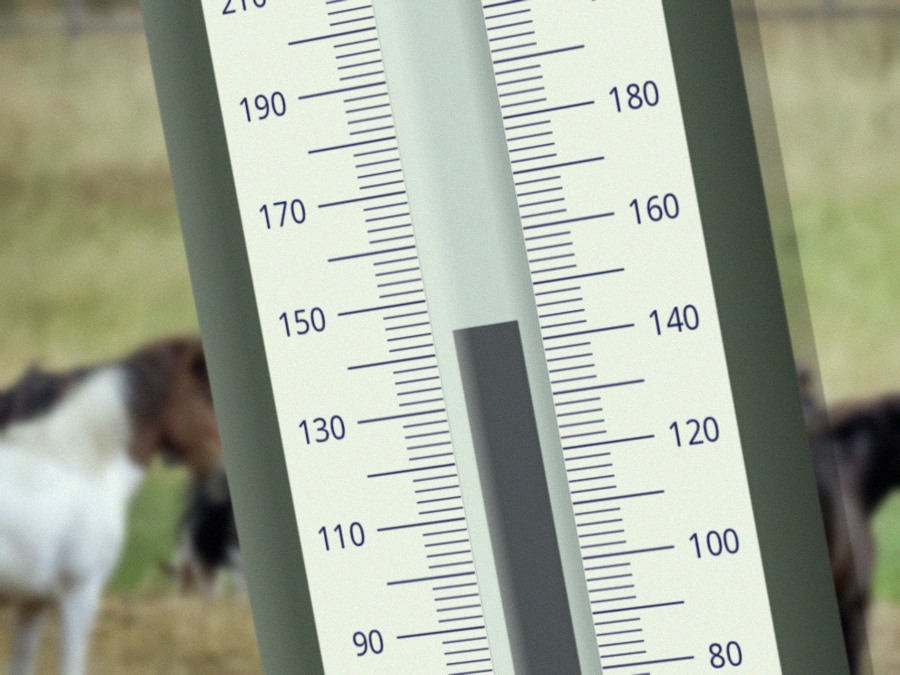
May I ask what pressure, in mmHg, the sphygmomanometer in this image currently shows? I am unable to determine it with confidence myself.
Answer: 144 mmHg
